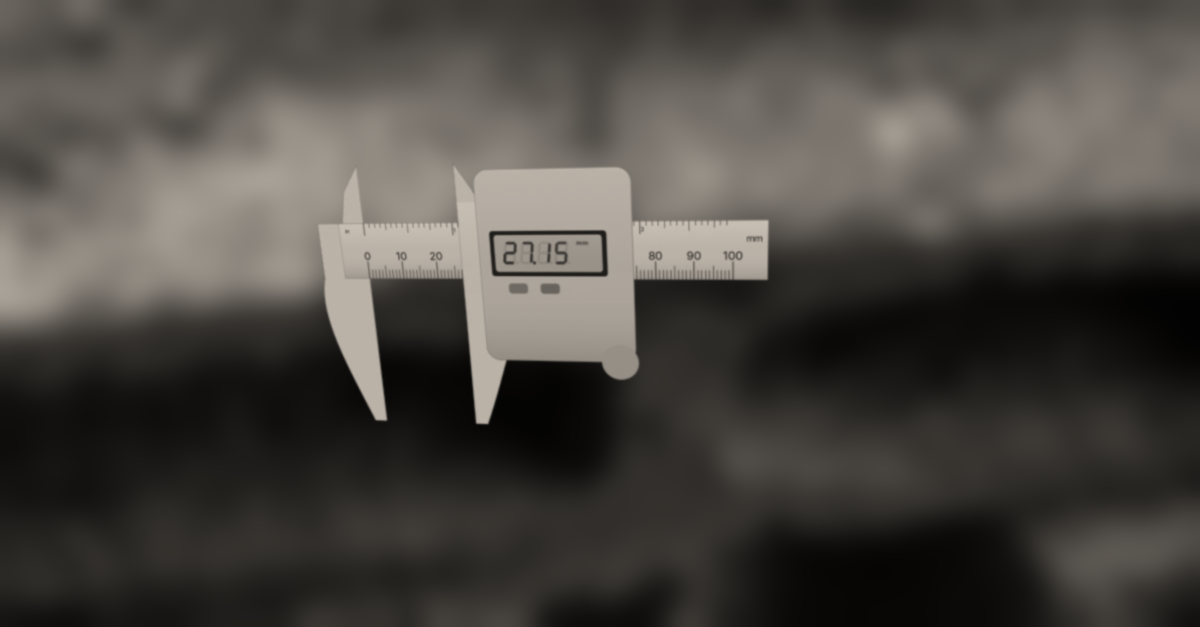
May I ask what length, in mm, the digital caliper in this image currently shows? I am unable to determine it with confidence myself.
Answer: 27.15 mm
